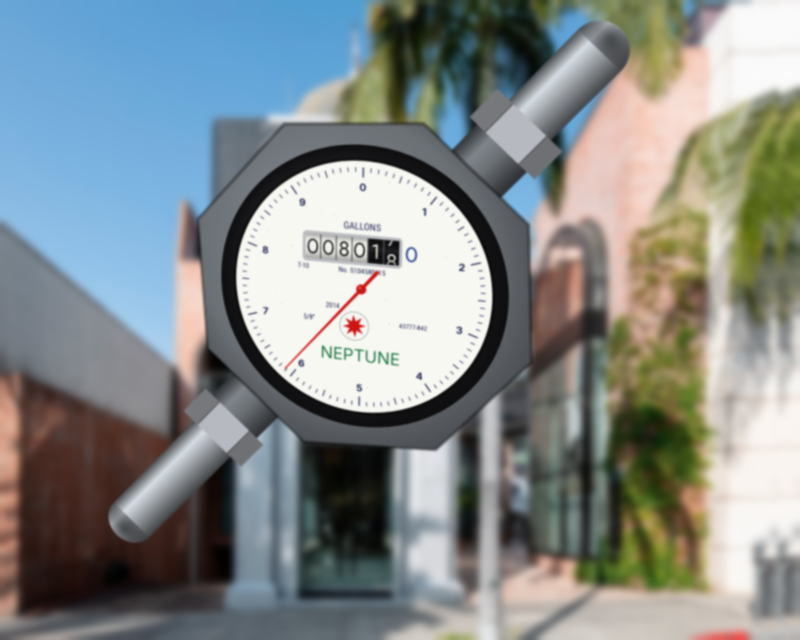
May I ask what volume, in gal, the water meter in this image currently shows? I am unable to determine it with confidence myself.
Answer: 80176.1 gal
